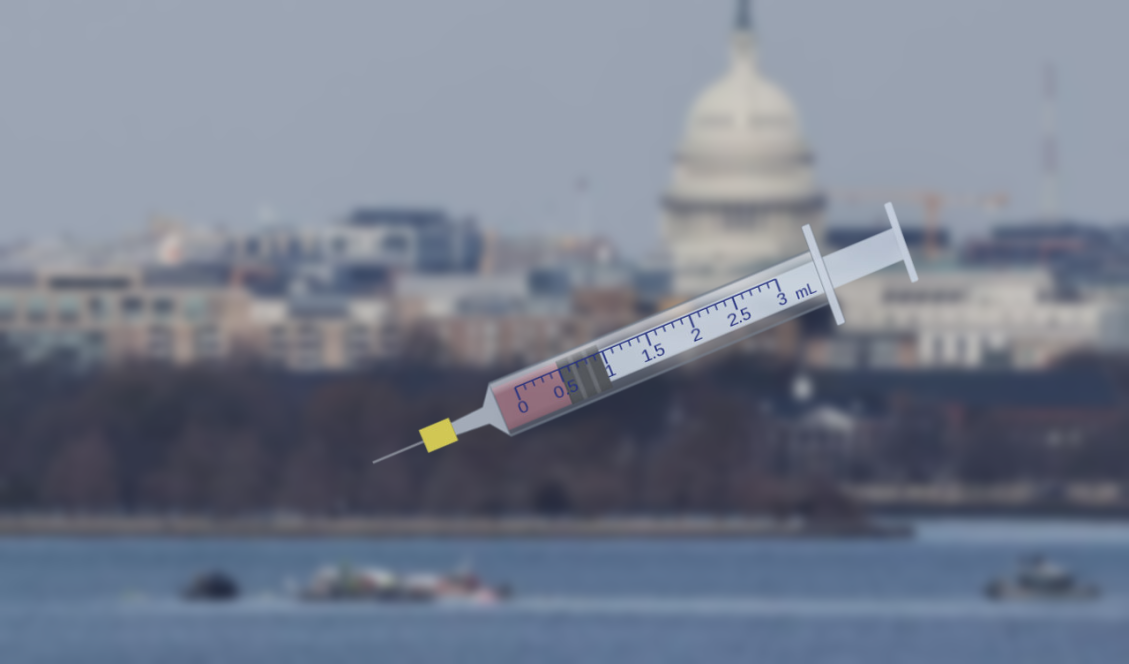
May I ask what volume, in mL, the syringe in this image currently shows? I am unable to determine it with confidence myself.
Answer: 0.5 mL
